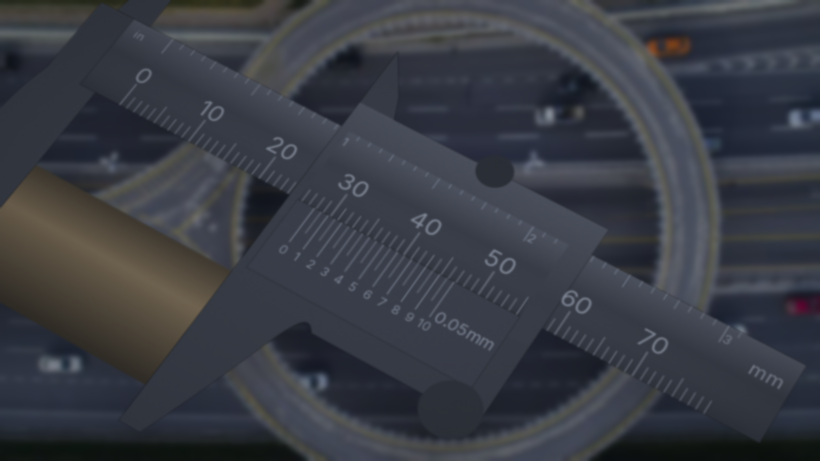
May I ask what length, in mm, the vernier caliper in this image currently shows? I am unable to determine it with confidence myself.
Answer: 27.8 mm
